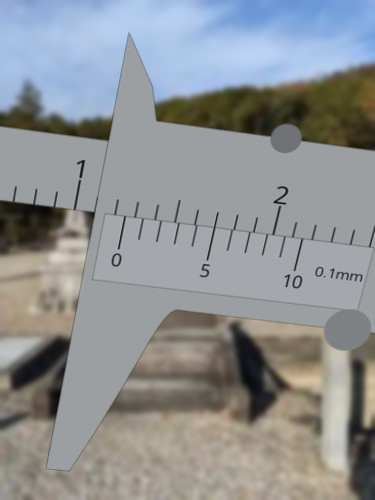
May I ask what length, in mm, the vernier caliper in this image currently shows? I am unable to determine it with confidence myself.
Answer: 12.5 mm
